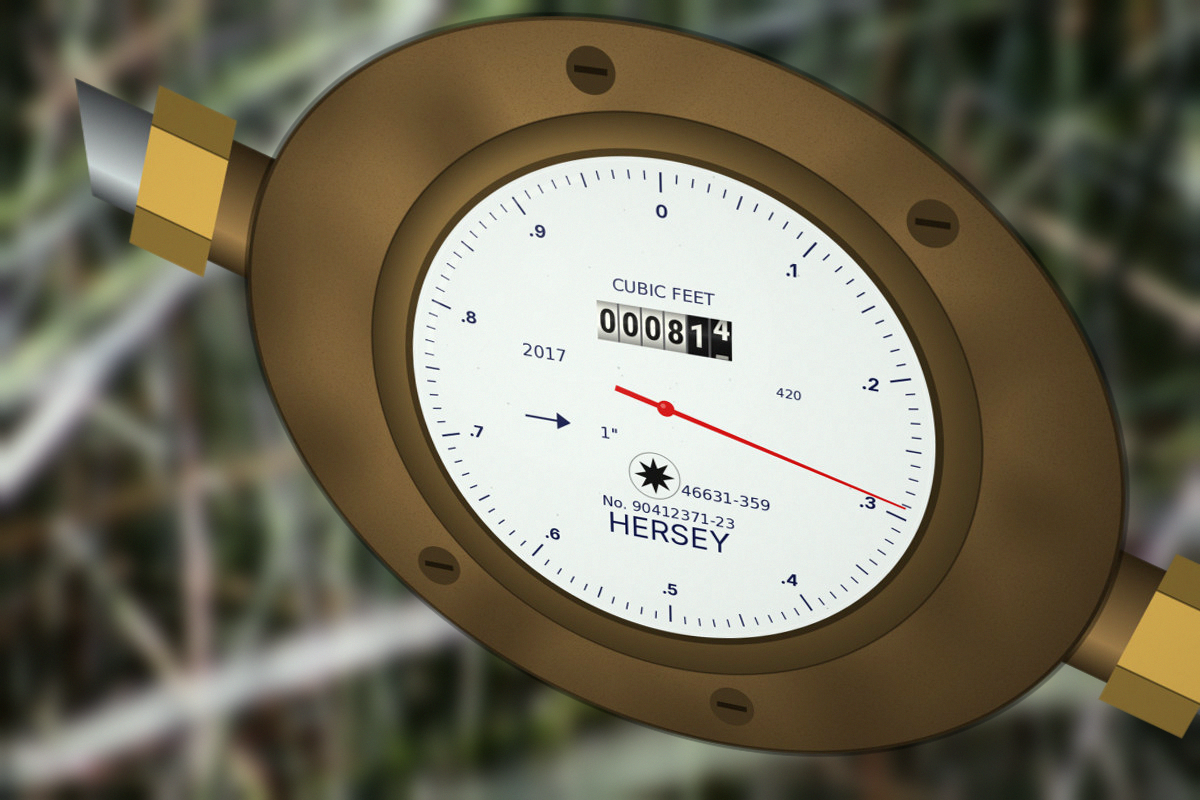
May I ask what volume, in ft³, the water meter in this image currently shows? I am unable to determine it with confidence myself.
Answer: 814.29 ft³
